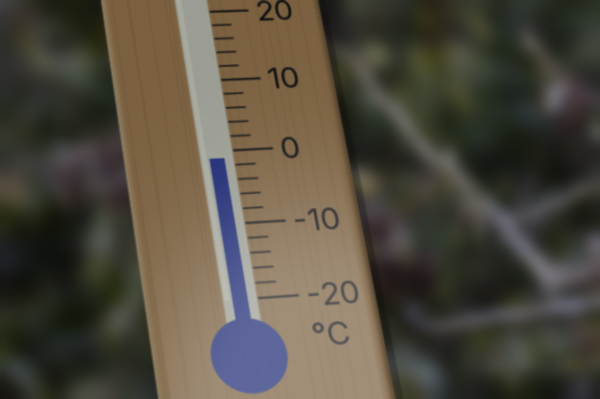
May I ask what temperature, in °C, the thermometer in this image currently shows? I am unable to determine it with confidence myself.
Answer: -1 °C
